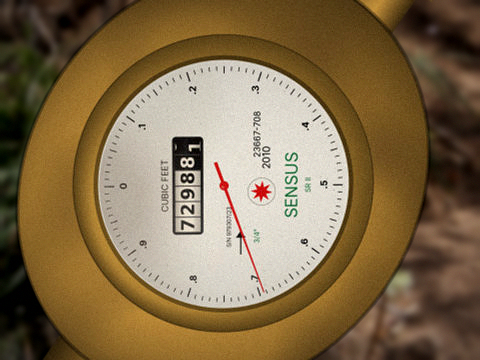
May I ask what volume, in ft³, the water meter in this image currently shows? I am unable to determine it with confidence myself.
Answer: 729880.69 ft³
